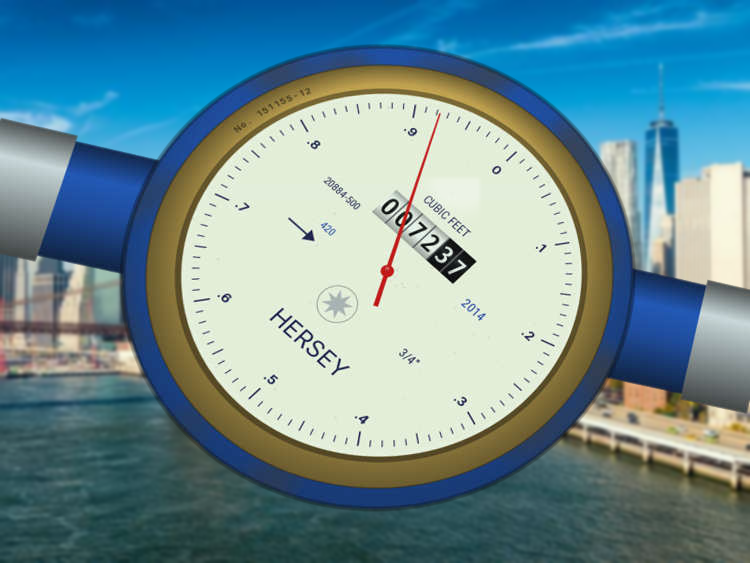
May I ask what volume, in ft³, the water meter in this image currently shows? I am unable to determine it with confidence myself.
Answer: 7236.92 ft³
